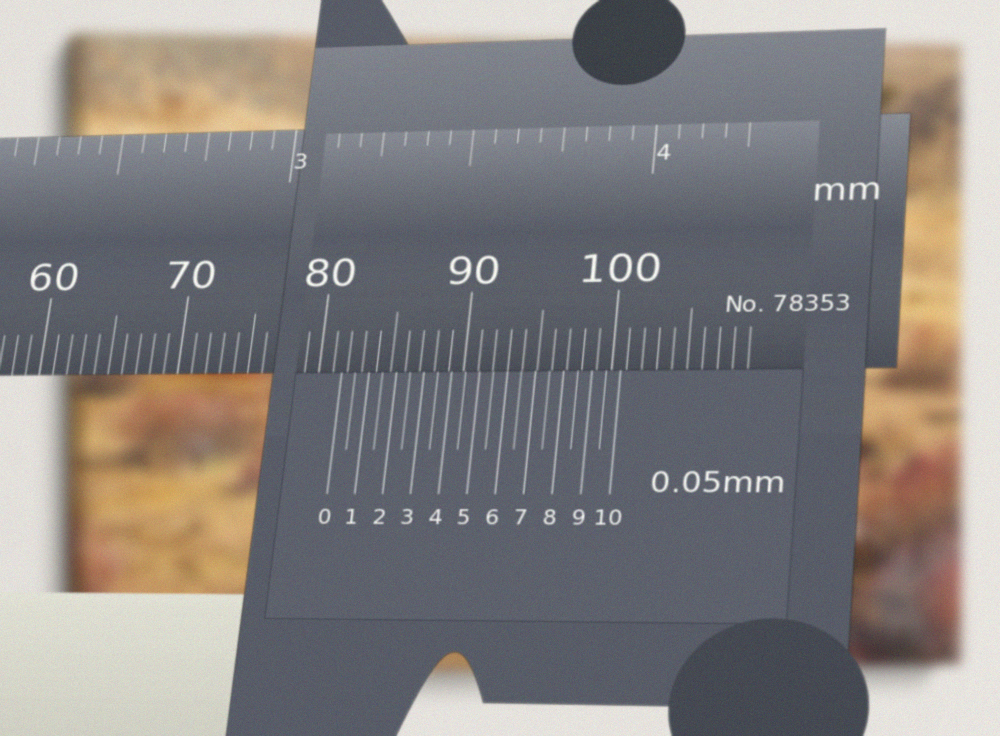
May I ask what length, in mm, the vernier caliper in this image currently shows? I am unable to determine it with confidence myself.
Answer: 81.6 mm
